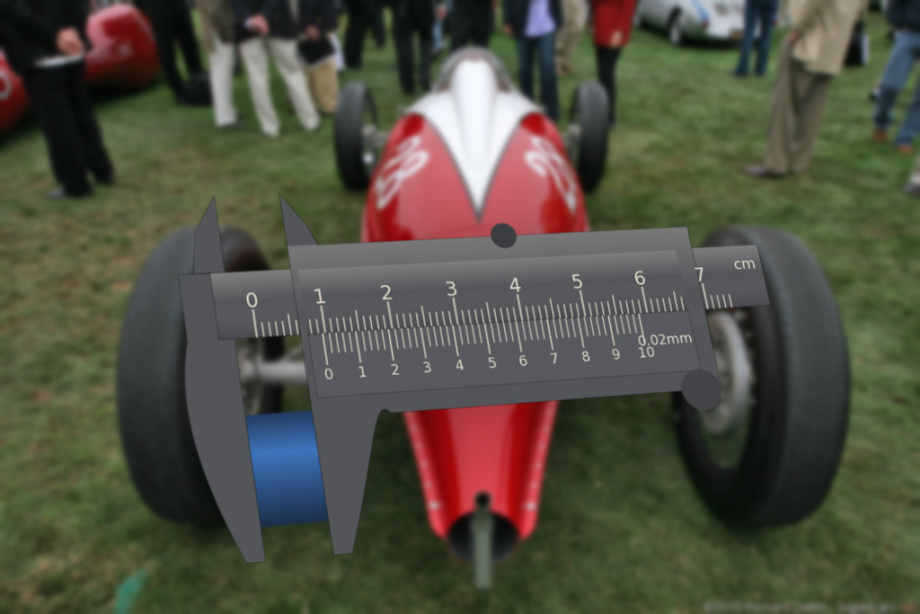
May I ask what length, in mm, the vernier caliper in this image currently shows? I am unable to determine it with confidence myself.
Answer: 9.6 mm
